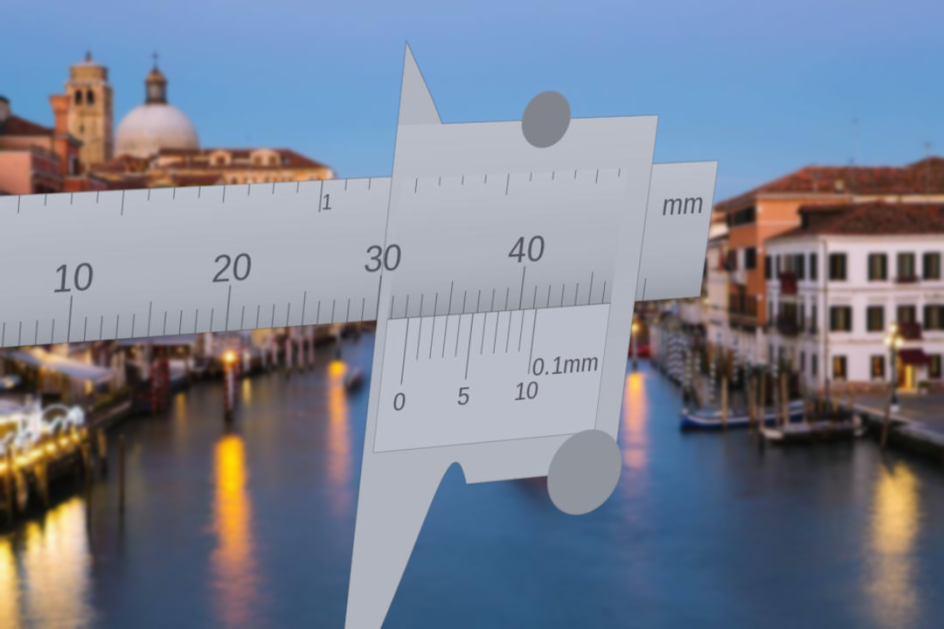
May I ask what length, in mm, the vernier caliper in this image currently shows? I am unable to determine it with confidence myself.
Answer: 32.2 mm
